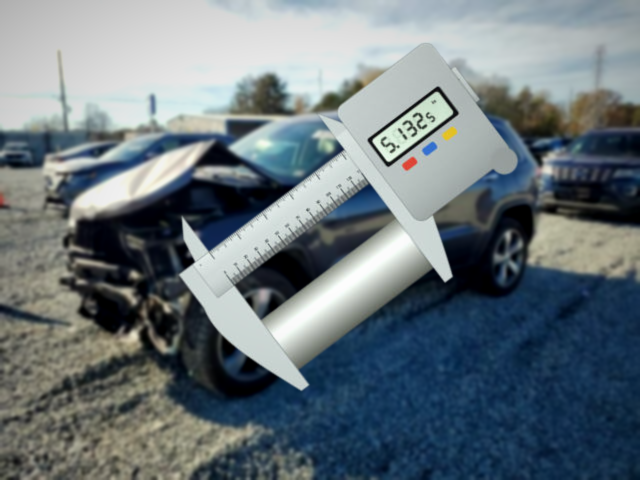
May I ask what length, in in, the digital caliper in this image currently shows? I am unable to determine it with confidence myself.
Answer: 5.1325 in
